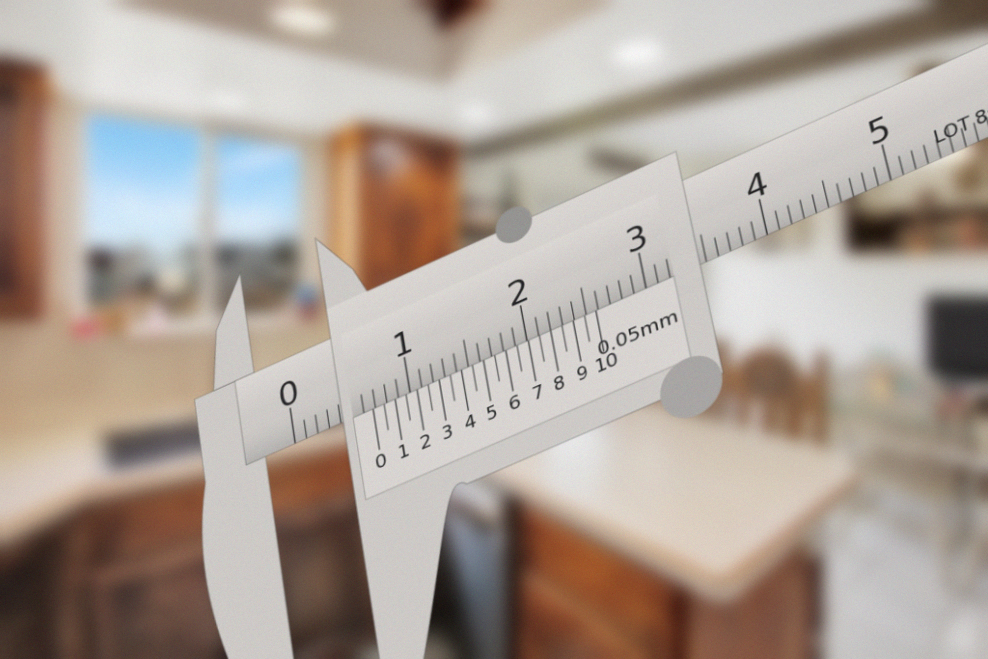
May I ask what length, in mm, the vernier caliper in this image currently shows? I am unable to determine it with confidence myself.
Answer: 6.8 mm
